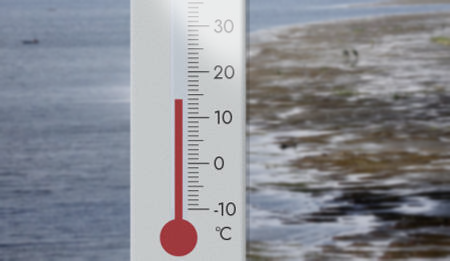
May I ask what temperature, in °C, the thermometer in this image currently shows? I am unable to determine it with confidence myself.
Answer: 14 °C
